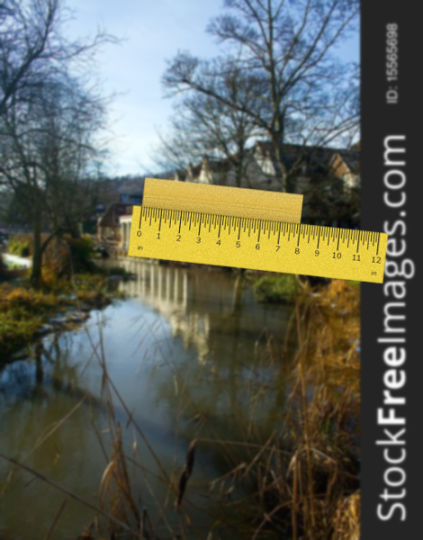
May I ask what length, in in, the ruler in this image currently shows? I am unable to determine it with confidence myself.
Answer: 8 in
